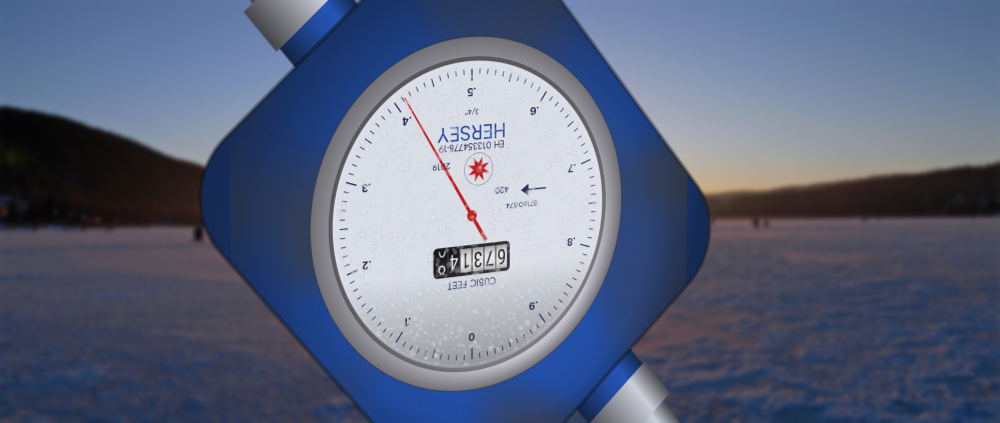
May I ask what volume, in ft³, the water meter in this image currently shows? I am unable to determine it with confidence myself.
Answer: 673148.41 ft³
